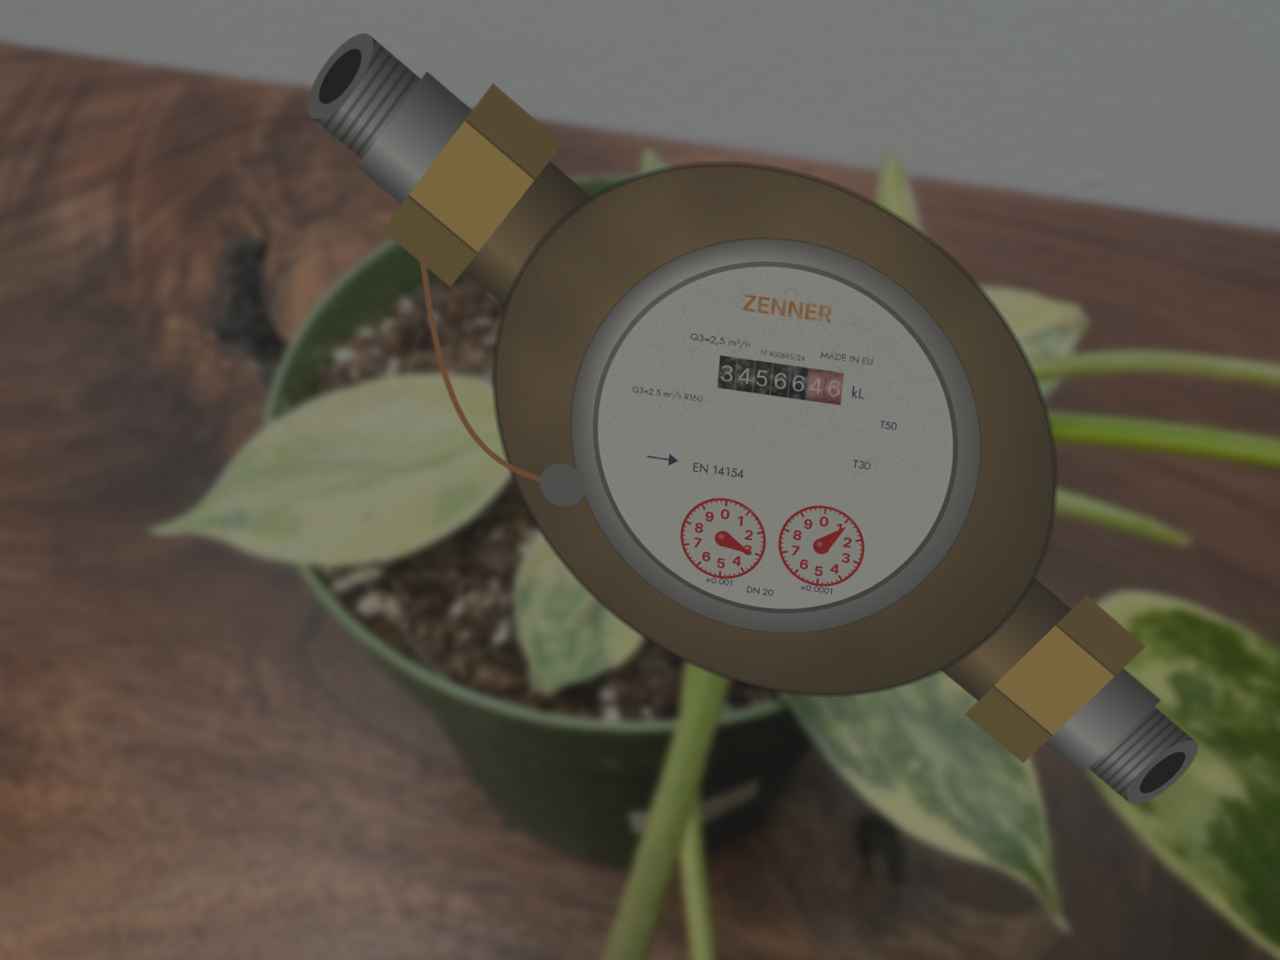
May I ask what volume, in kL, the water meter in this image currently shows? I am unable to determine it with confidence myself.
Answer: 34566.4631 kL
